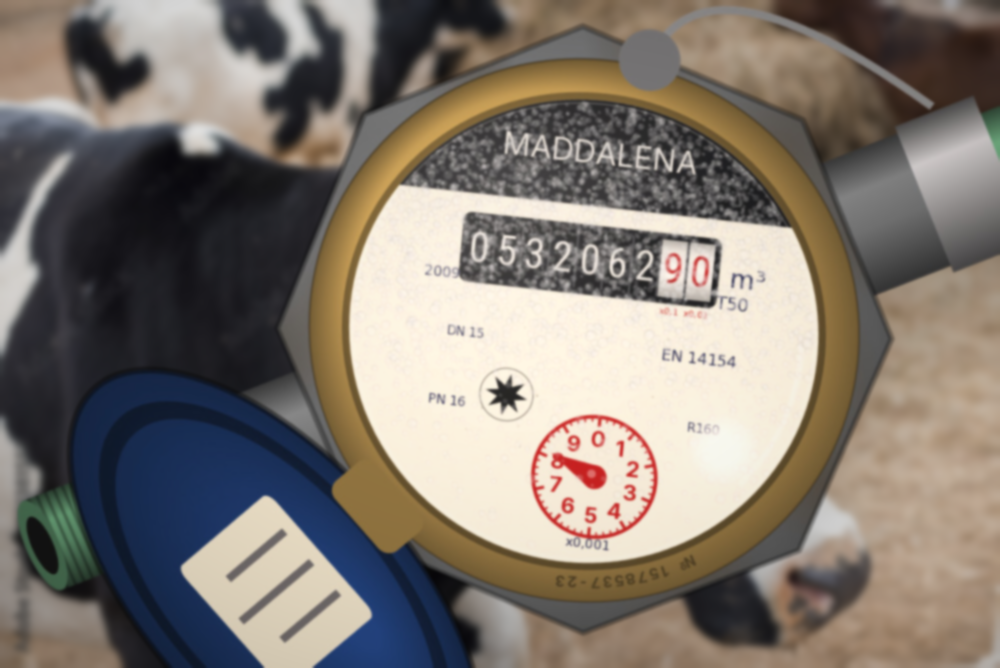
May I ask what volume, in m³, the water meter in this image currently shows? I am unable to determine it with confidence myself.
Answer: 532062.908 m³
